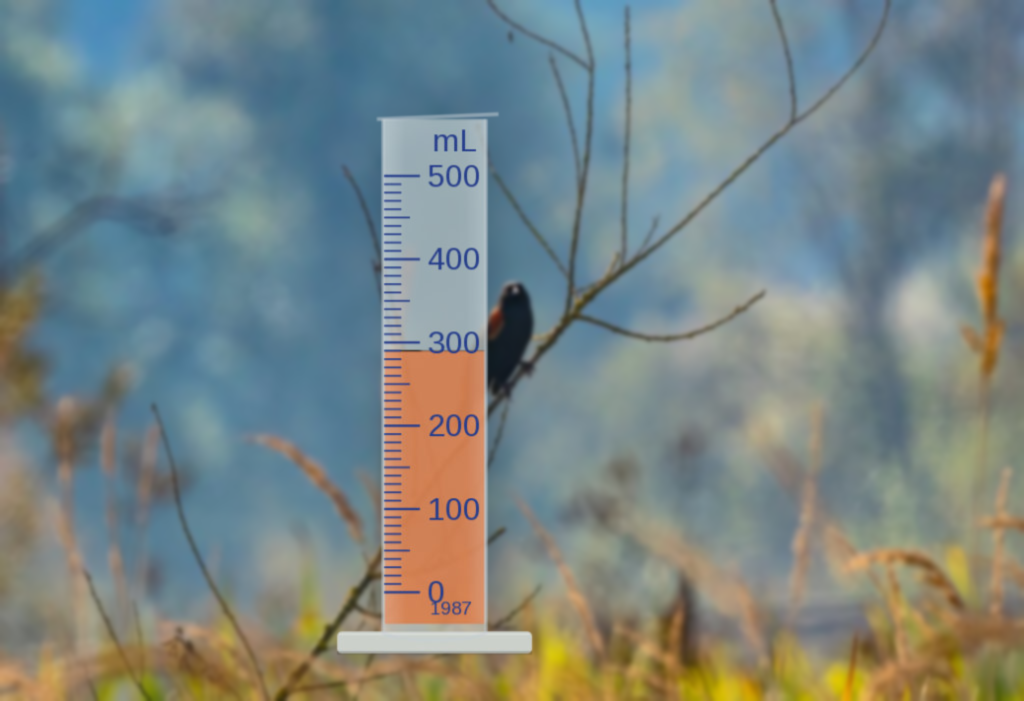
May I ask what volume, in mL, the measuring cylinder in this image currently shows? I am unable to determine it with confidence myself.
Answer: 290 mL
